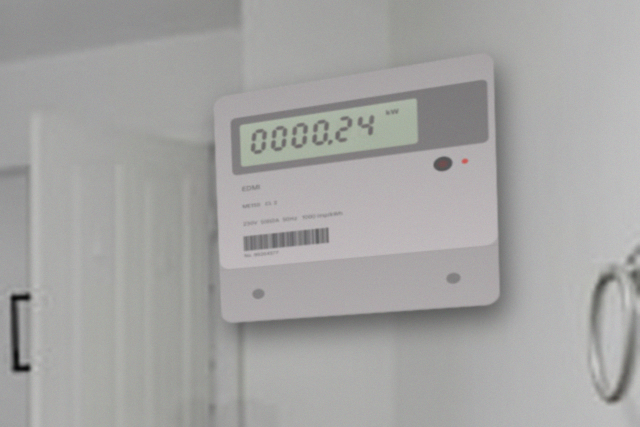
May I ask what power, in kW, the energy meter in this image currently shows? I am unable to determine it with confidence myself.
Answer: 0.24 kW
